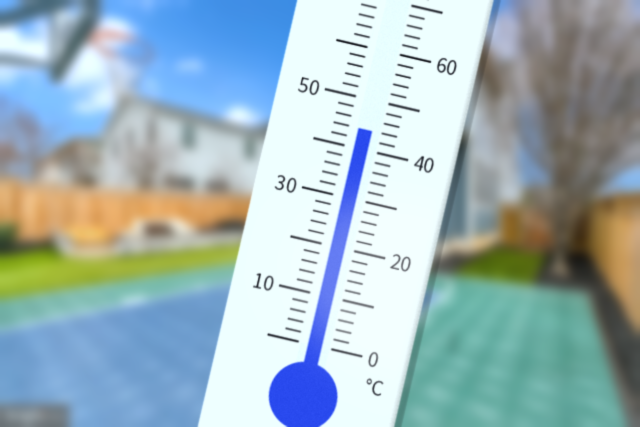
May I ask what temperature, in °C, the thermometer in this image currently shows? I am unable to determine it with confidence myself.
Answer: 44 °C
